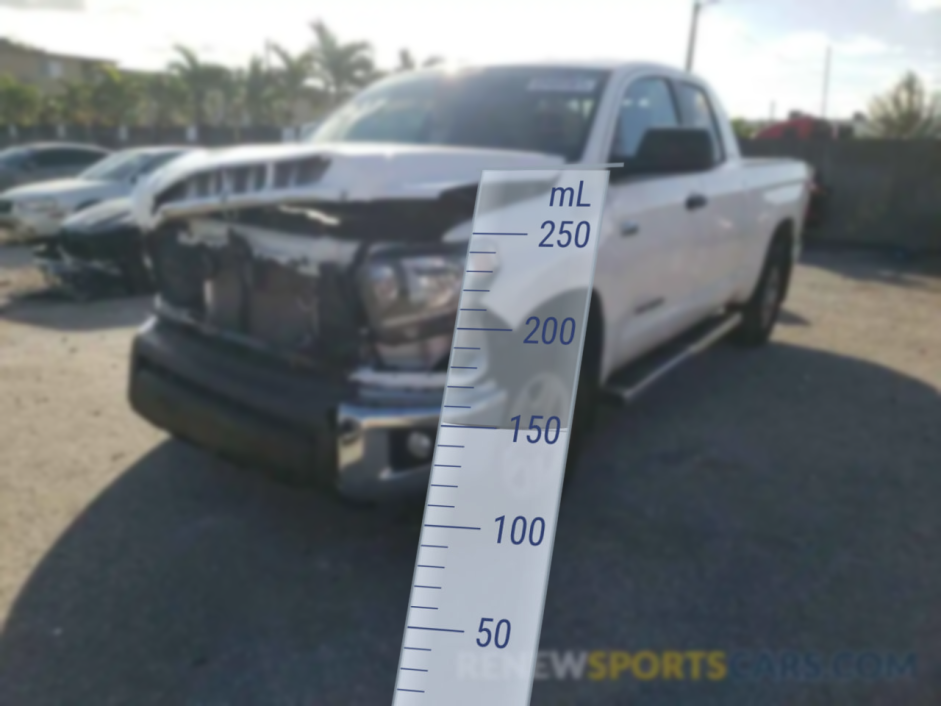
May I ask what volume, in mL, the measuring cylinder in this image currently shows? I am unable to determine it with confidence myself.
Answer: 150 mL
